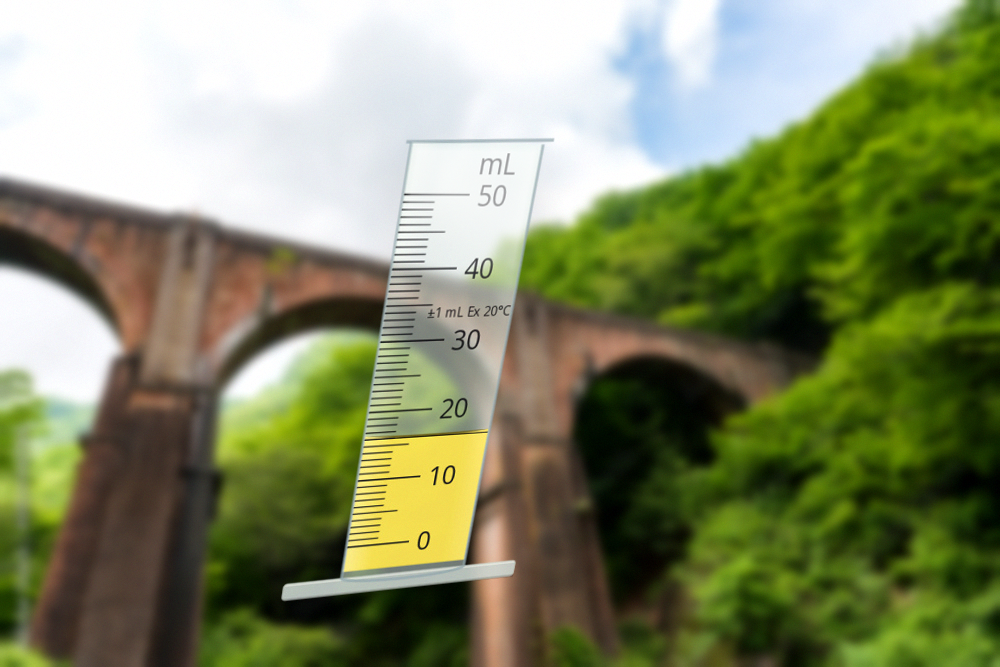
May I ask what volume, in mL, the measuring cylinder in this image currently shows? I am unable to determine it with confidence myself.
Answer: 16 mL
